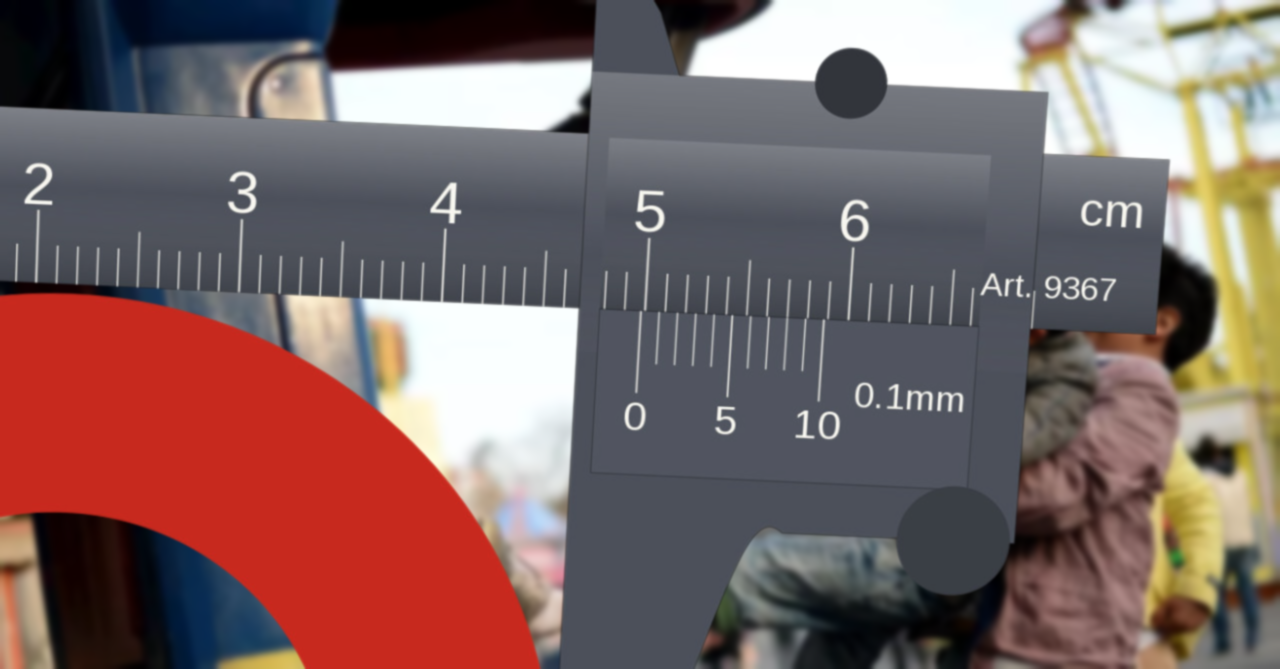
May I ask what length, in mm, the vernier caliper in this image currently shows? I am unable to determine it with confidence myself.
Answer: 49.8 mm
